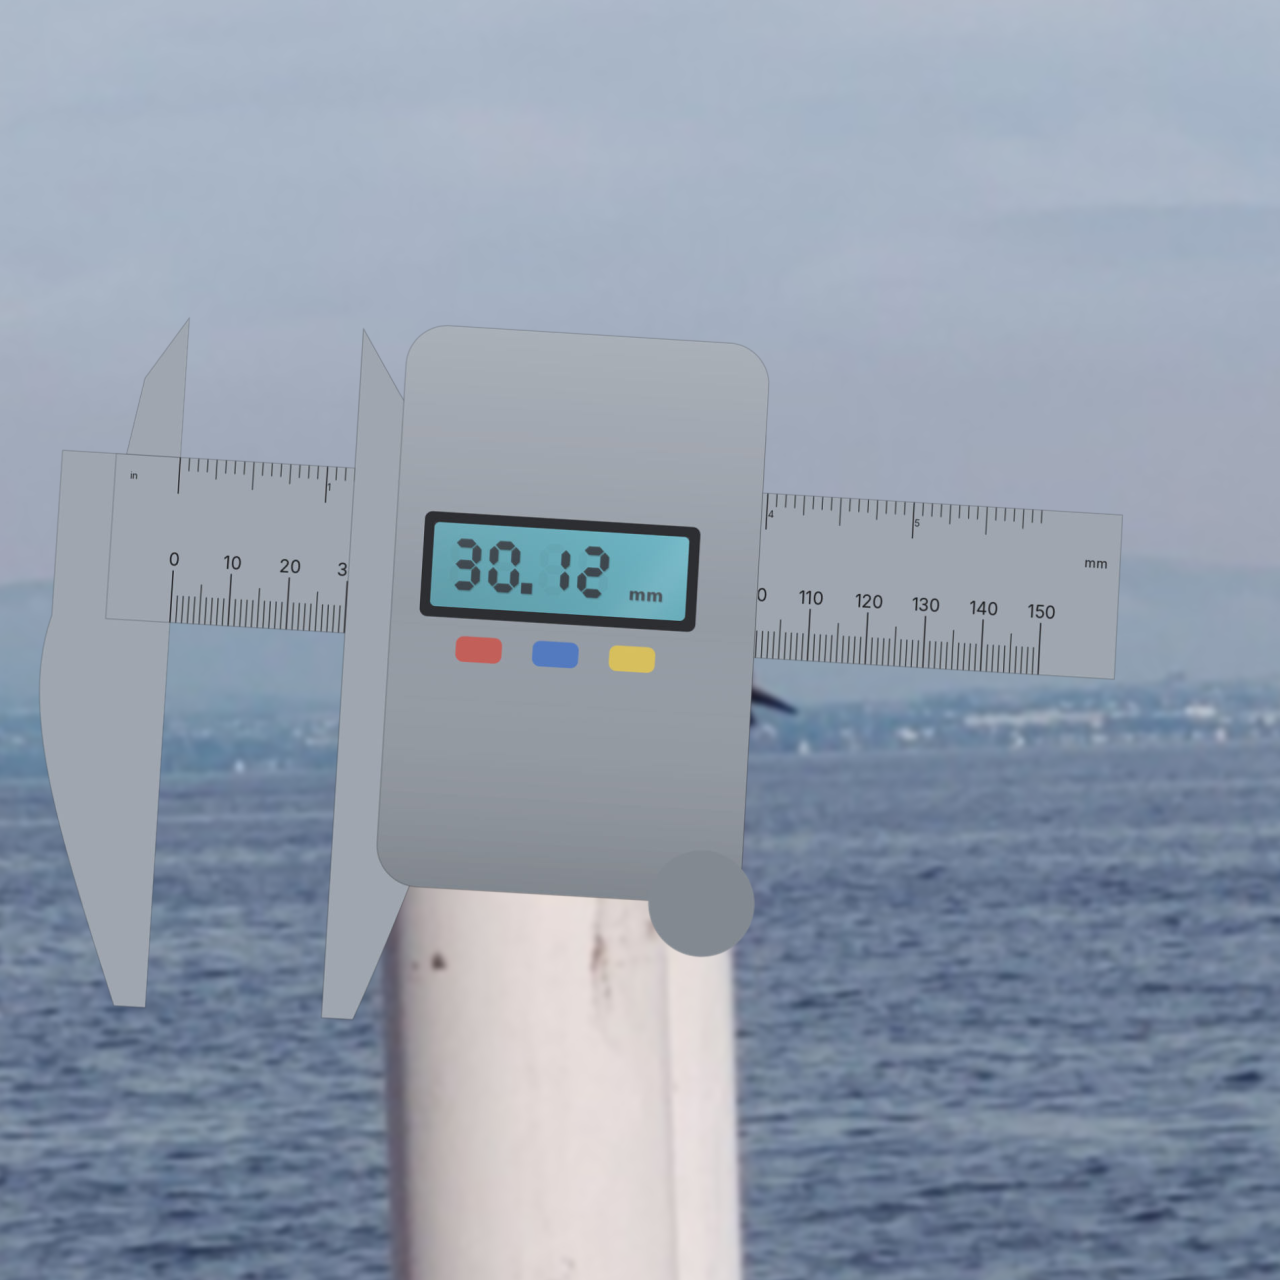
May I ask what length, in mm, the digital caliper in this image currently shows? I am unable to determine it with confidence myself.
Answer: 30.12 mm
